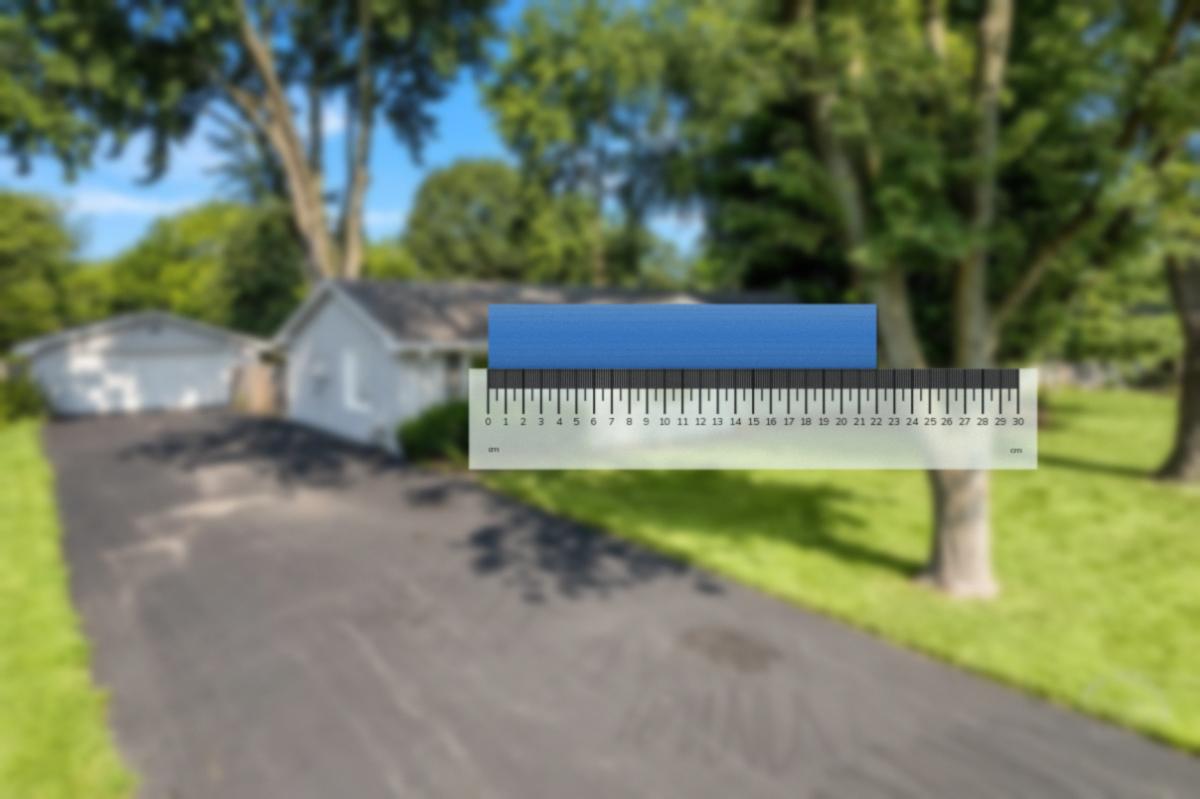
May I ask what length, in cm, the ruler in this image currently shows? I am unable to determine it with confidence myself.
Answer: 22 cm
